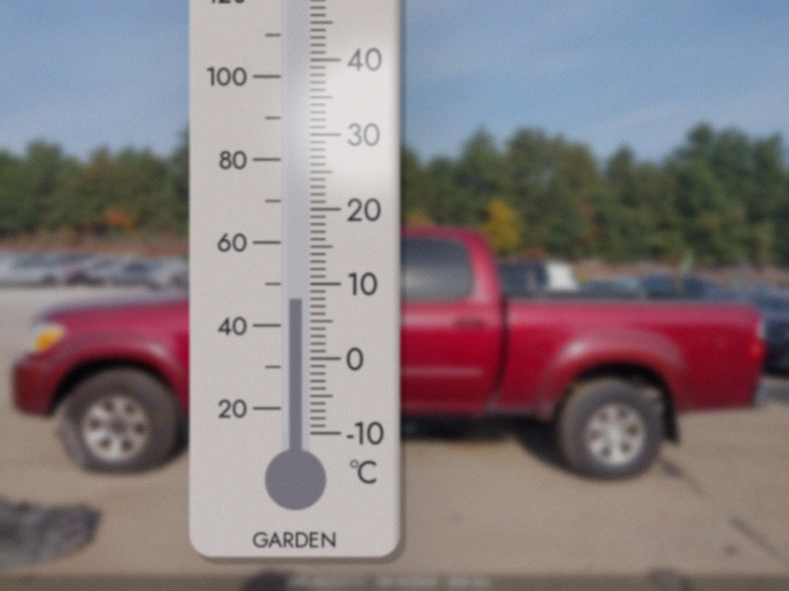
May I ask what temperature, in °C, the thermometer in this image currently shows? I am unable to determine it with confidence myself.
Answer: 8 °C
